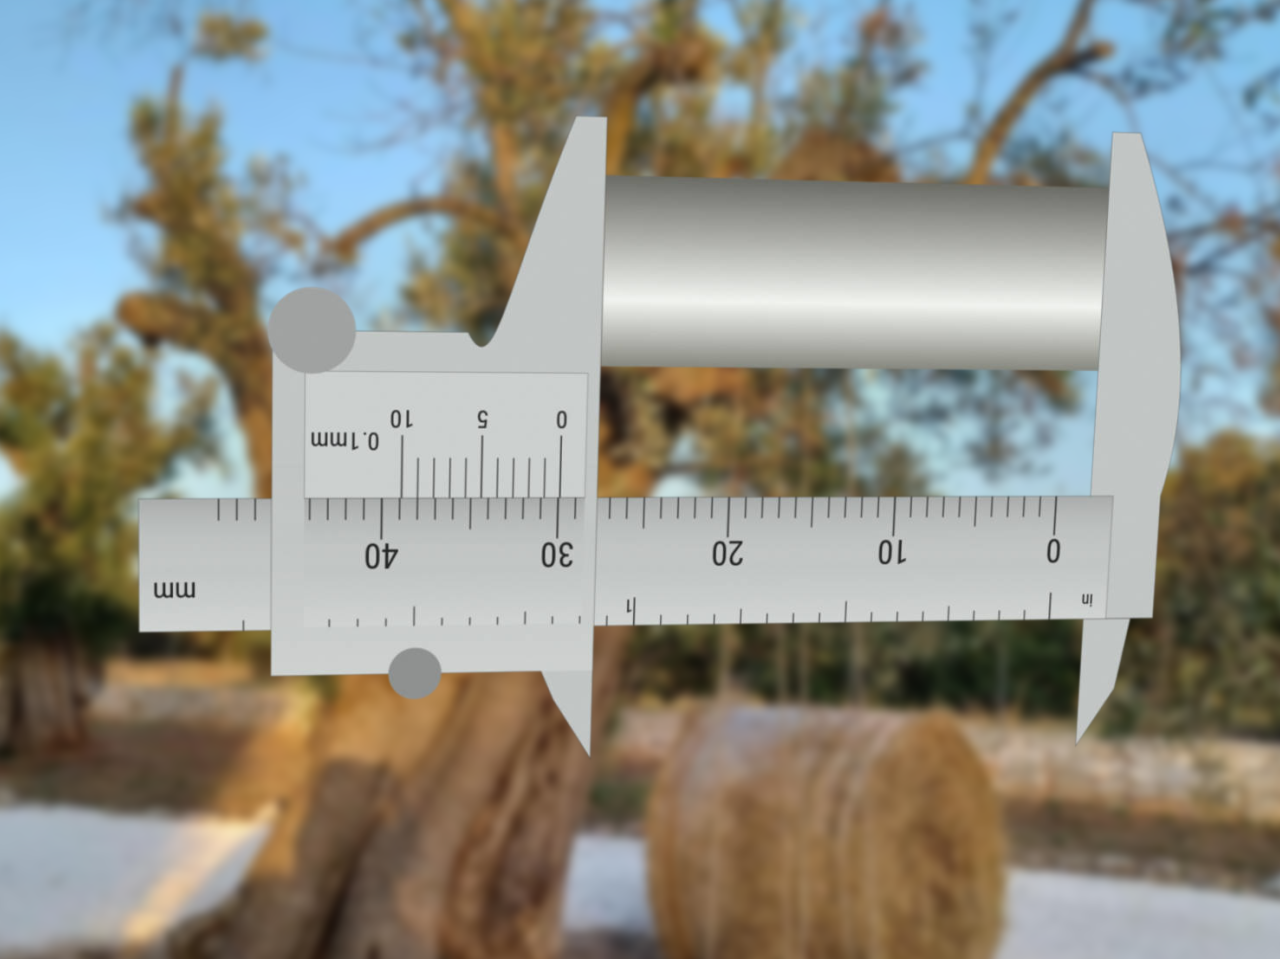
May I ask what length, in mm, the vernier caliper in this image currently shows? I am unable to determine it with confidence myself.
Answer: 29.9 mm
